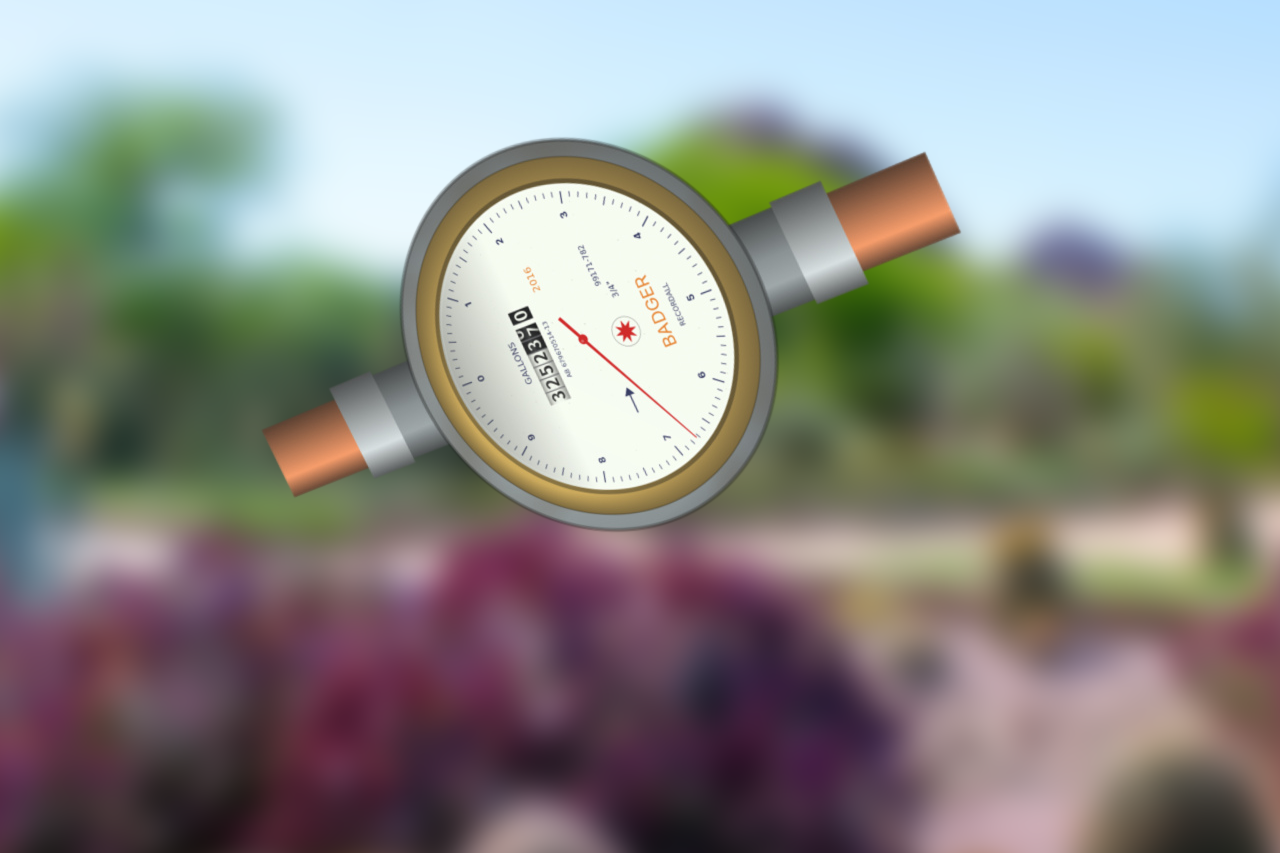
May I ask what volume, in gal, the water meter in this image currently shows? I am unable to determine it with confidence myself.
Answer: 3252366.7 gal
